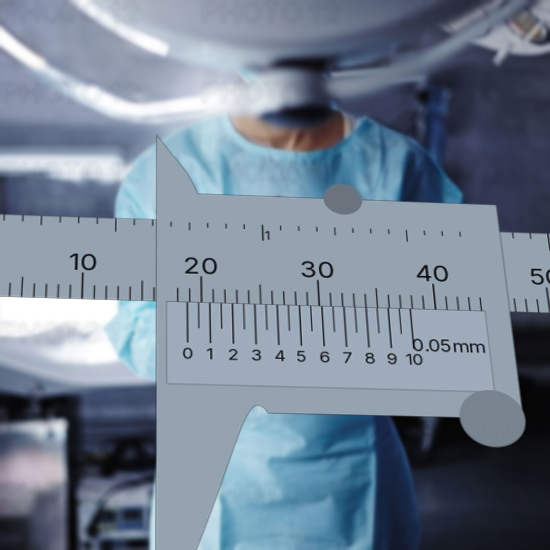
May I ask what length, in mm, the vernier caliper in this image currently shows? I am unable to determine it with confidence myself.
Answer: 18.8 mm
